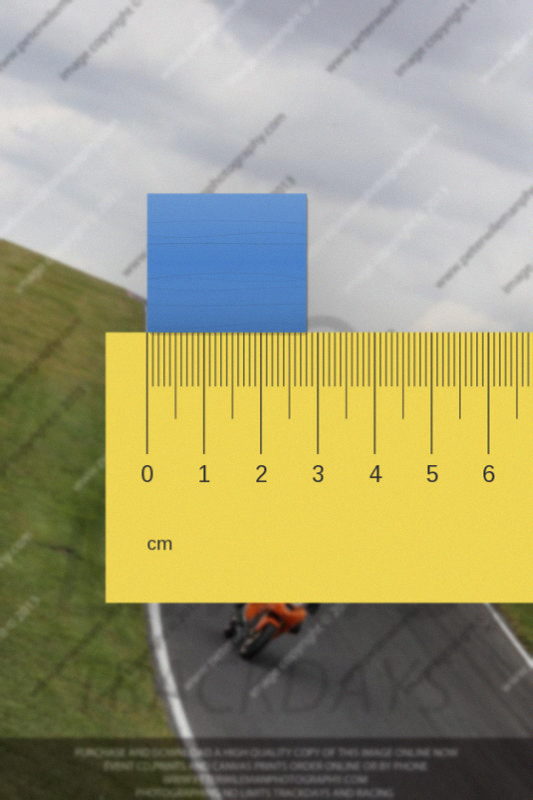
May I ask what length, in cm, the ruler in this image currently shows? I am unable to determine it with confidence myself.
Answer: 2.8 cm
